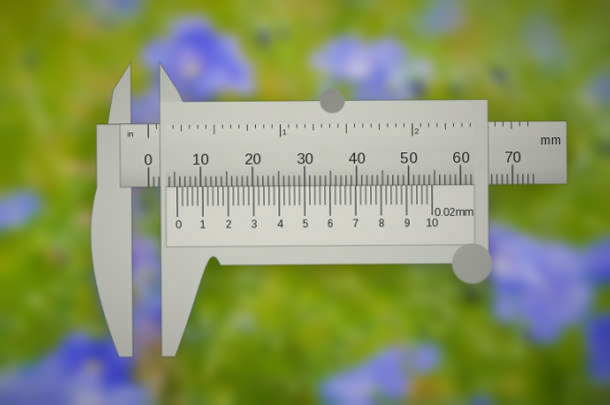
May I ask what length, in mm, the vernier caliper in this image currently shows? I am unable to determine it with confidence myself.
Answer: 5.5 mm
